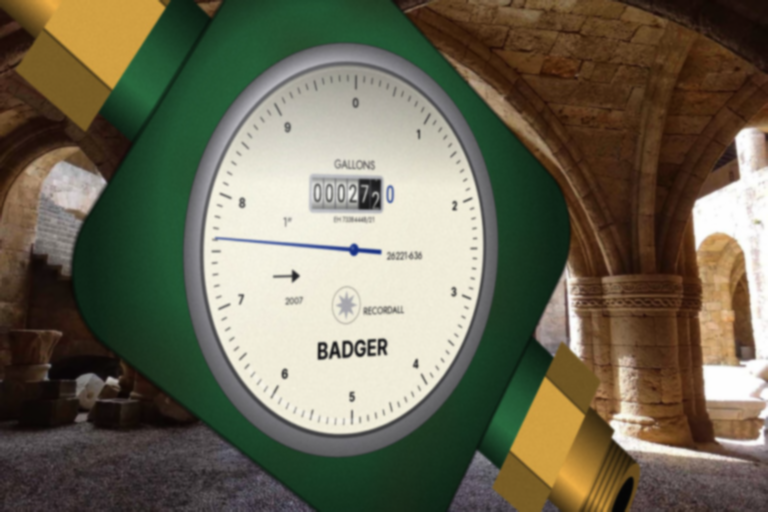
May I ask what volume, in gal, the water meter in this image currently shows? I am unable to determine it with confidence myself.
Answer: 2717.6 gal
